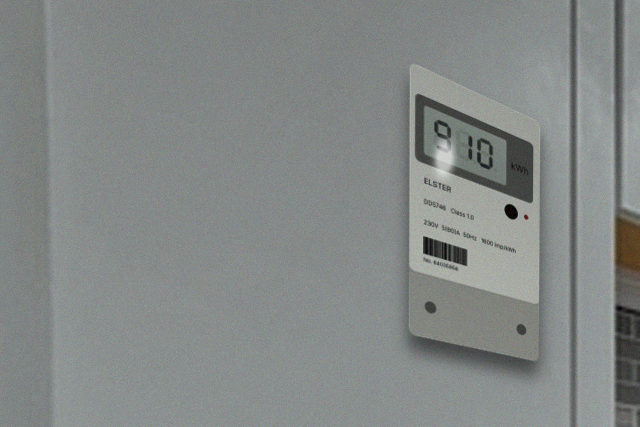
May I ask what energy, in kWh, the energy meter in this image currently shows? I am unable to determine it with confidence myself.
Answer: 910 kWh
